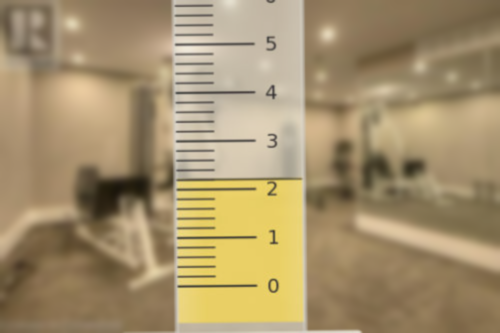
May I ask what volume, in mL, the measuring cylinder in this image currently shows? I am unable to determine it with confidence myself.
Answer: 2.2 mL
